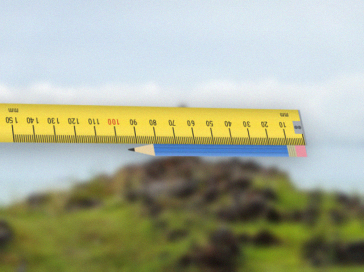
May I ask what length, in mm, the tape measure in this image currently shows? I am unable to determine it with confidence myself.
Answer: 95 mm
